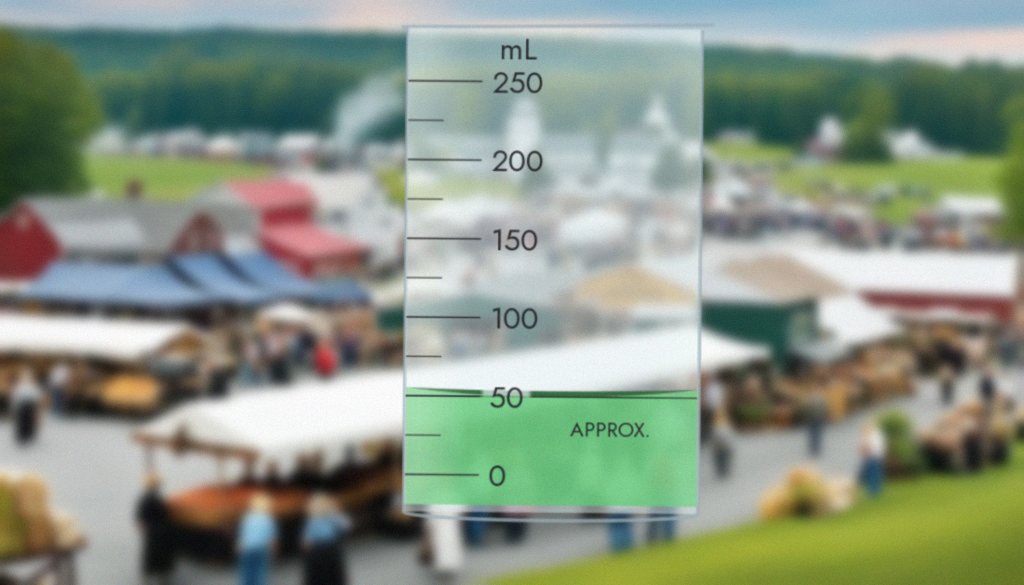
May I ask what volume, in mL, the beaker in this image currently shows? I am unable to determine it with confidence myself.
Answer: 50 mL
